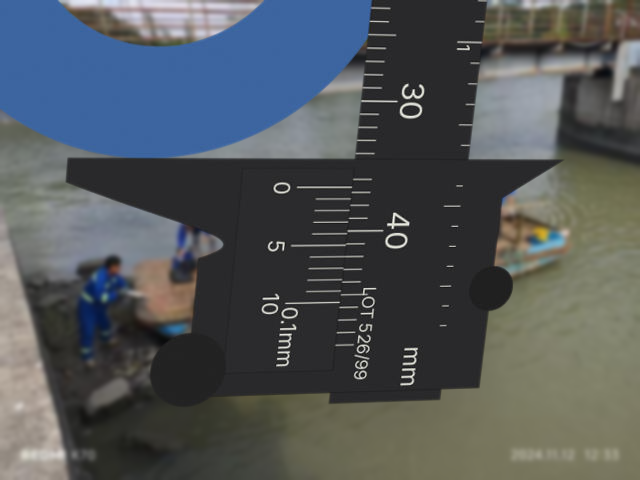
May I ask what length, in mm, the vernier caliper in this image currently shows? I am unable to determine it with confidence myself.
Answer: 36.6 mm
